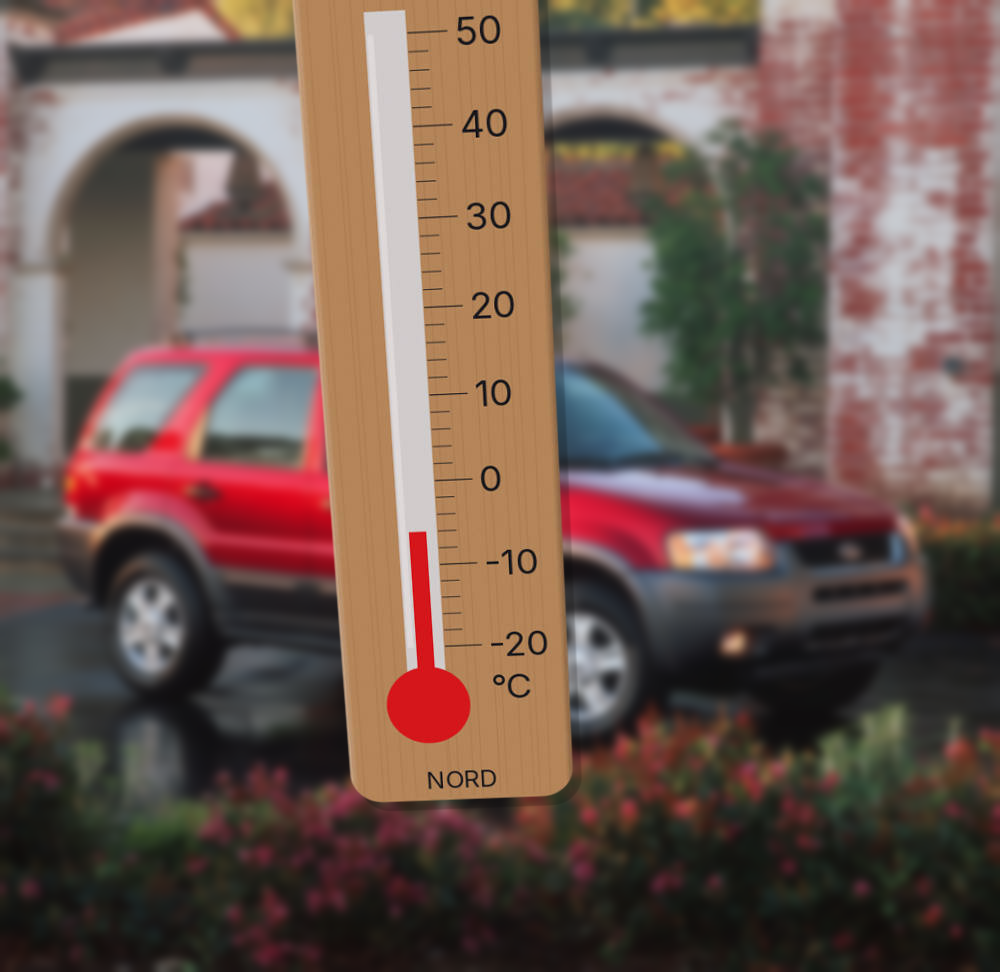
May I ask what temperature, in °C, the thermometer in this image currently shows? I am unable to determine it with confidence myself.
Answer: -6 °C
